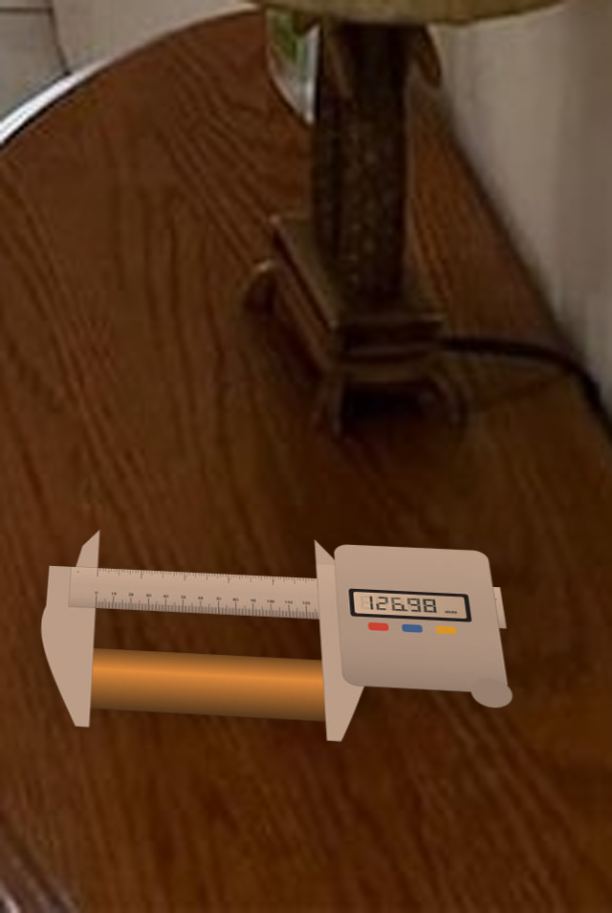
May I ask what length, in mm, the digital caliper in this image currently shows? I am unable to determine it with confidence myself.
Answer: 126.98 mm
